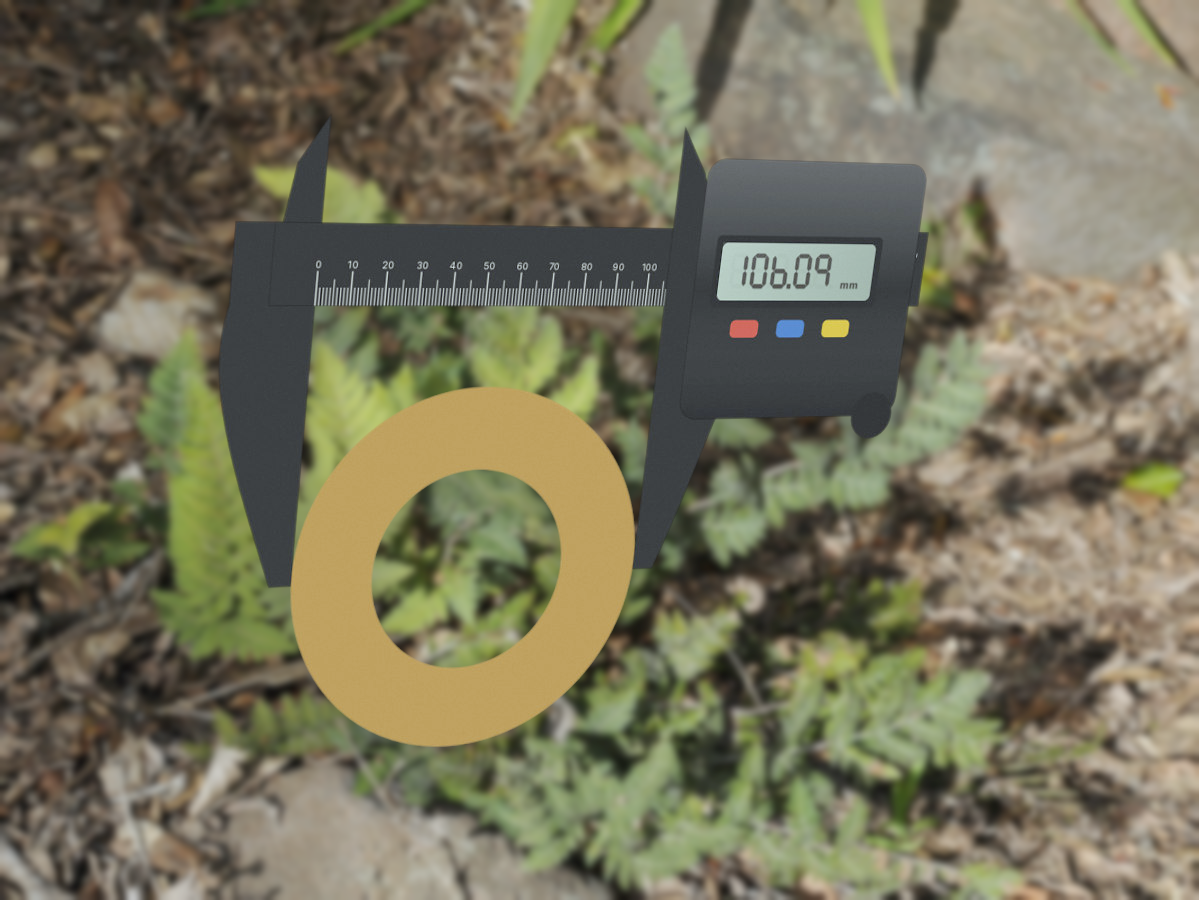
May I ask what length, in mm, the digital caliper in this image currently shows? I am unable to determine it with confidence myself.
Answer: 106.09 mm
